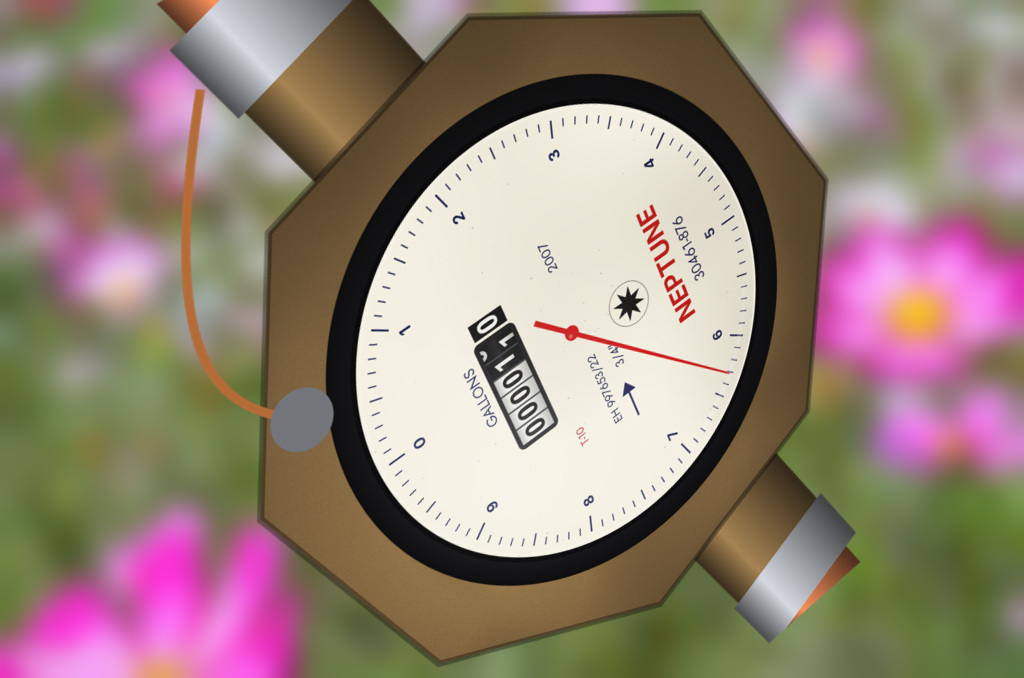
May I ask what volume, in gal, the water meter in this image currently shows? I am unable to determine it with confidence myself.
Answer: 106.3 gal
